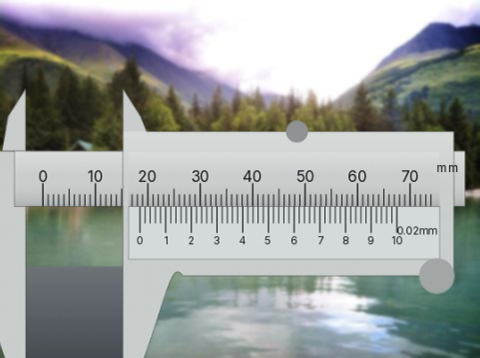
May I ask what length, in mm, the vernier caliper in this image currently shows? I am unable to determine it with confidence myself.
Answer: 18.5 mm
